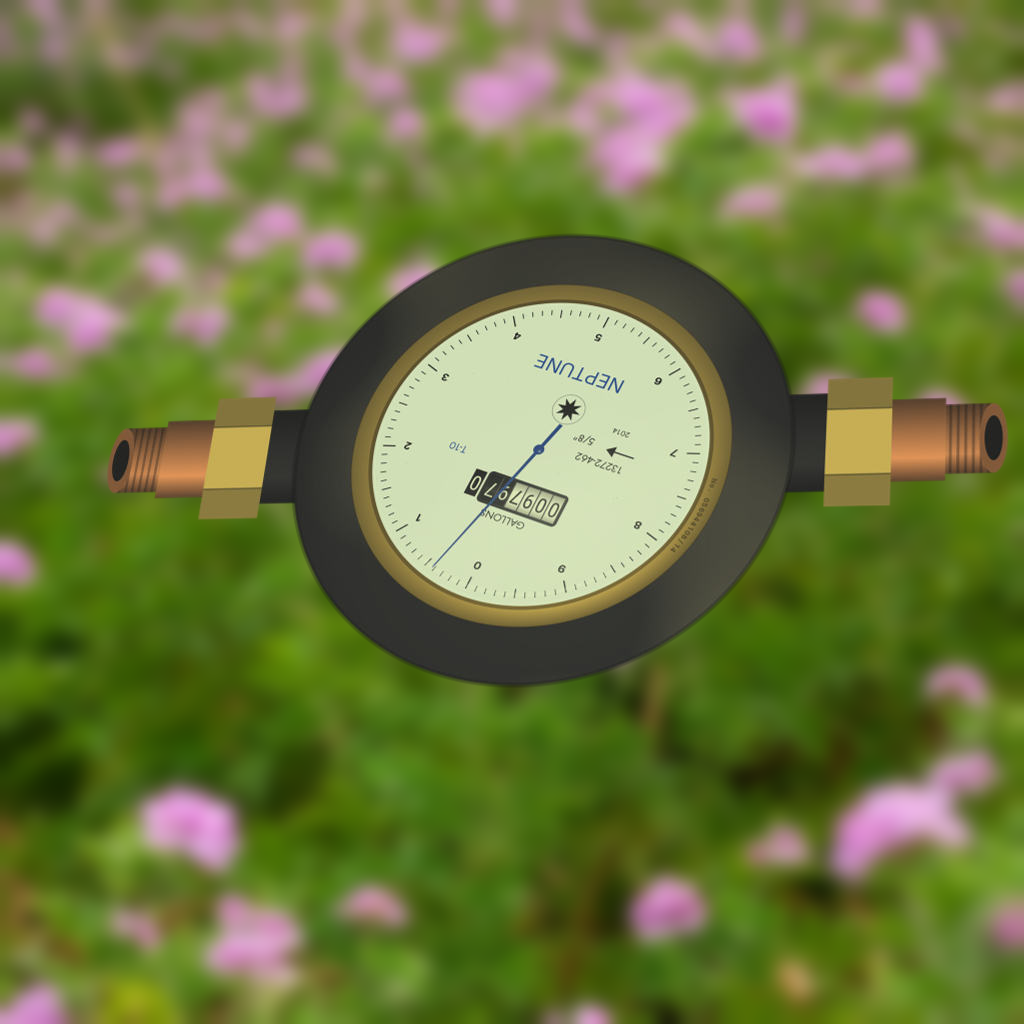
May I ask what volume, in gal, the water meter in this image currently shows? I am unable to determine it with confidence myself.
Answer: 97970.4 gal
